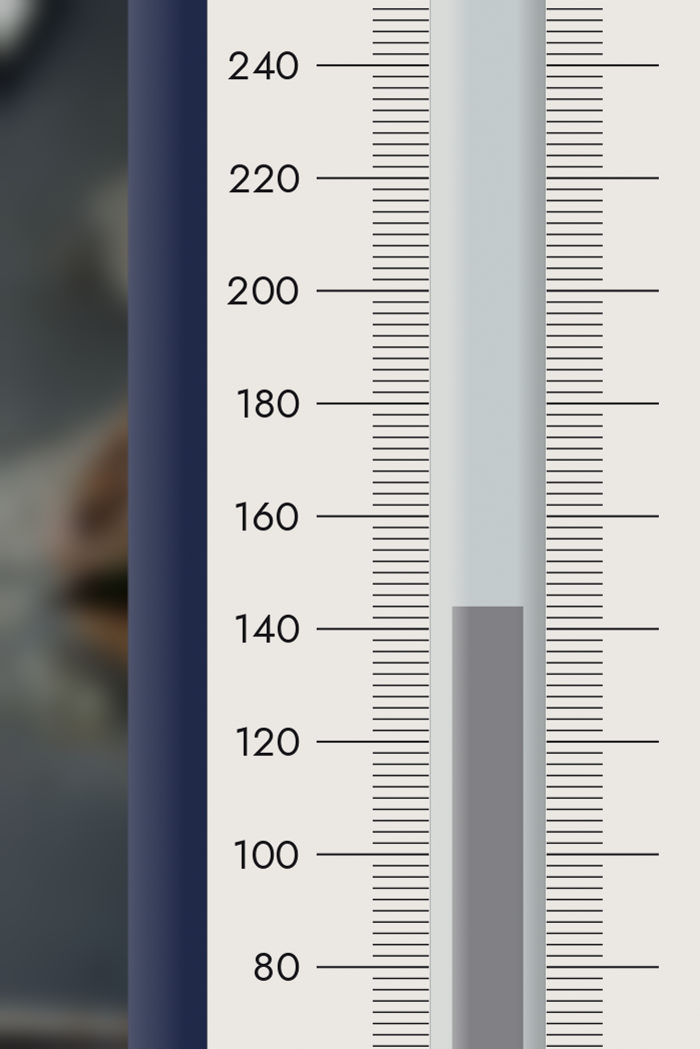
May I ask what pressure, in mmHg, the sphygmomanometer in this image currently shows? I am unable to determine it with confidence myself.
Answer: 144 mmHg
